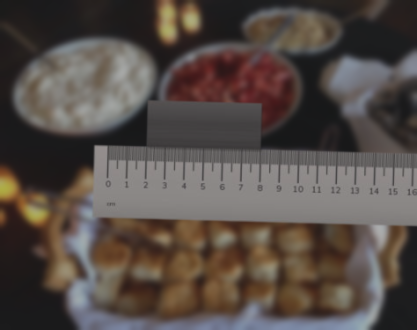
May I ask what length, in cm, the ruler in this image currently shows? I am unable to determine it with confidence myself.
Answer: 6 cm
